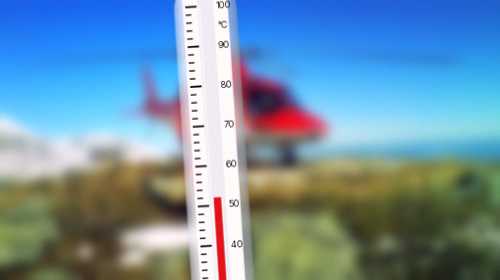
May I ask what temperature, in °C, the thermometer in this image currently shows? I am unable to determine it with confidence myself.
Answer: 52 °C
